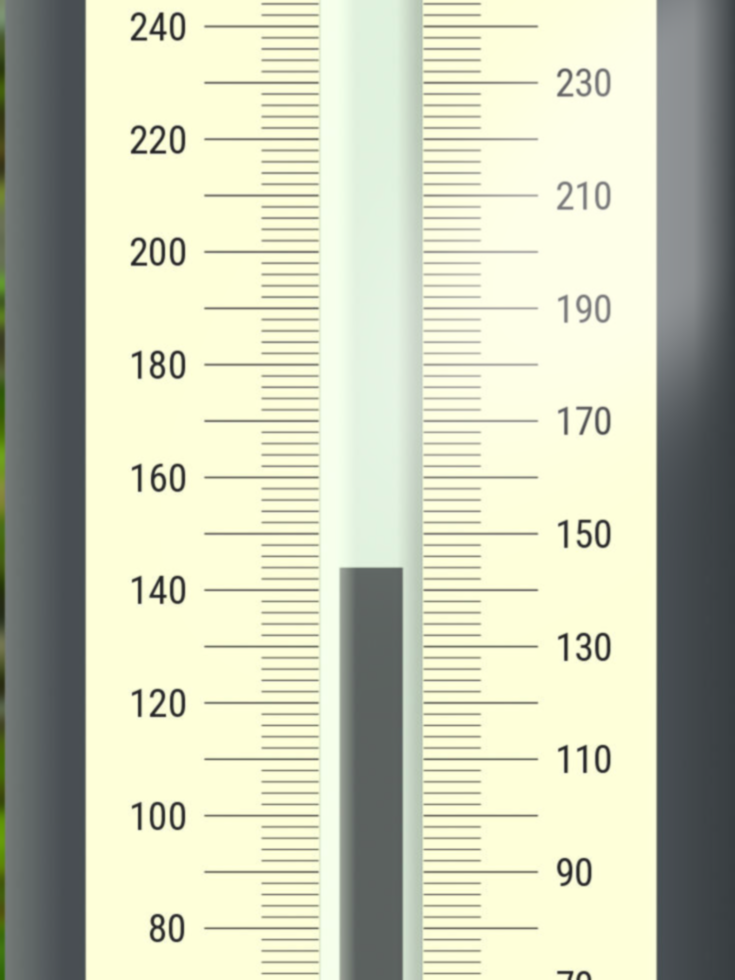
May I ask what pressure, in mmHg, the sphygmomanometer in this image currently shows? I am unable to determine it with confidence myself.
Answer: 144 mmHg
